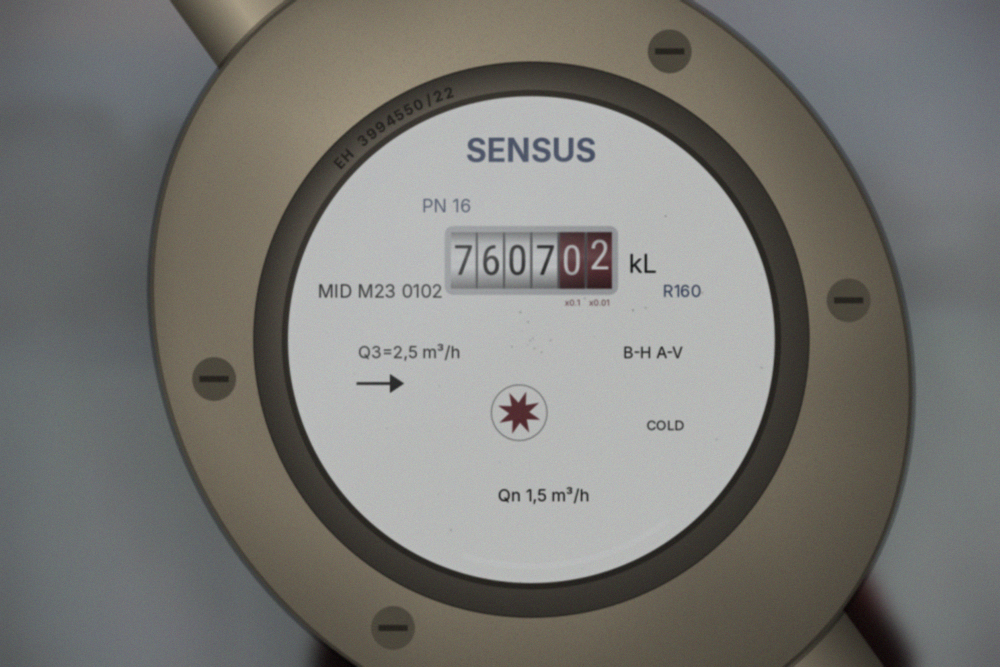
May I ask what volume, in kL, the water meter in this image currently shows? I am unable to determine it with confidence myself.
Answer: 7607.02 kL
